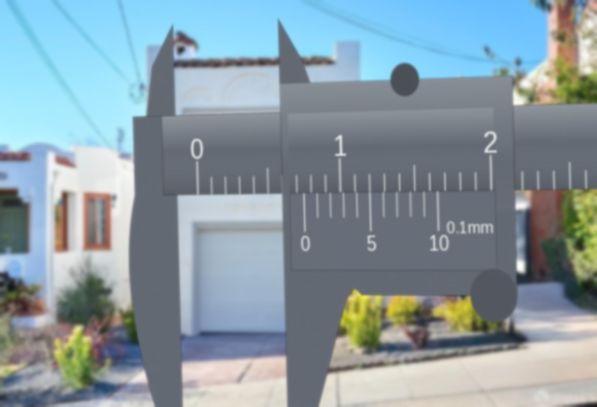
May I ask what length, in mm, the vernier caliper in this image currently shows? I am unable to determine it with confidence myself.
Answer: 7.5 mm
